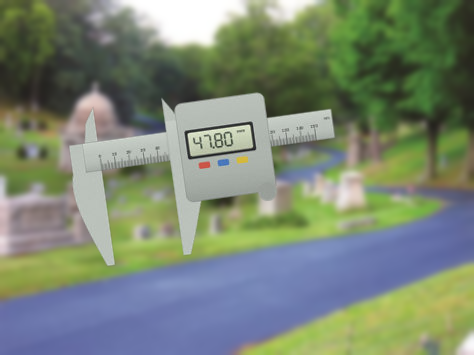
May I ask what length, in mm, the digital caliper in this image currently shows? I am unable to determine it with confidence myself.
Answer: 47.80 mm
